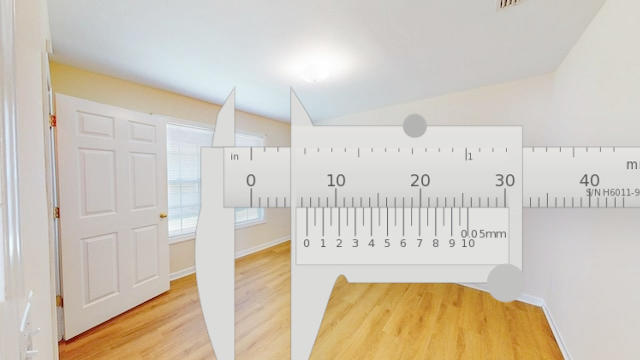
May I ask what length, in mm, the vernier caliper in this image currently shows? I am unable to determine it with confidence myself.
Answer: 6.6 mm
